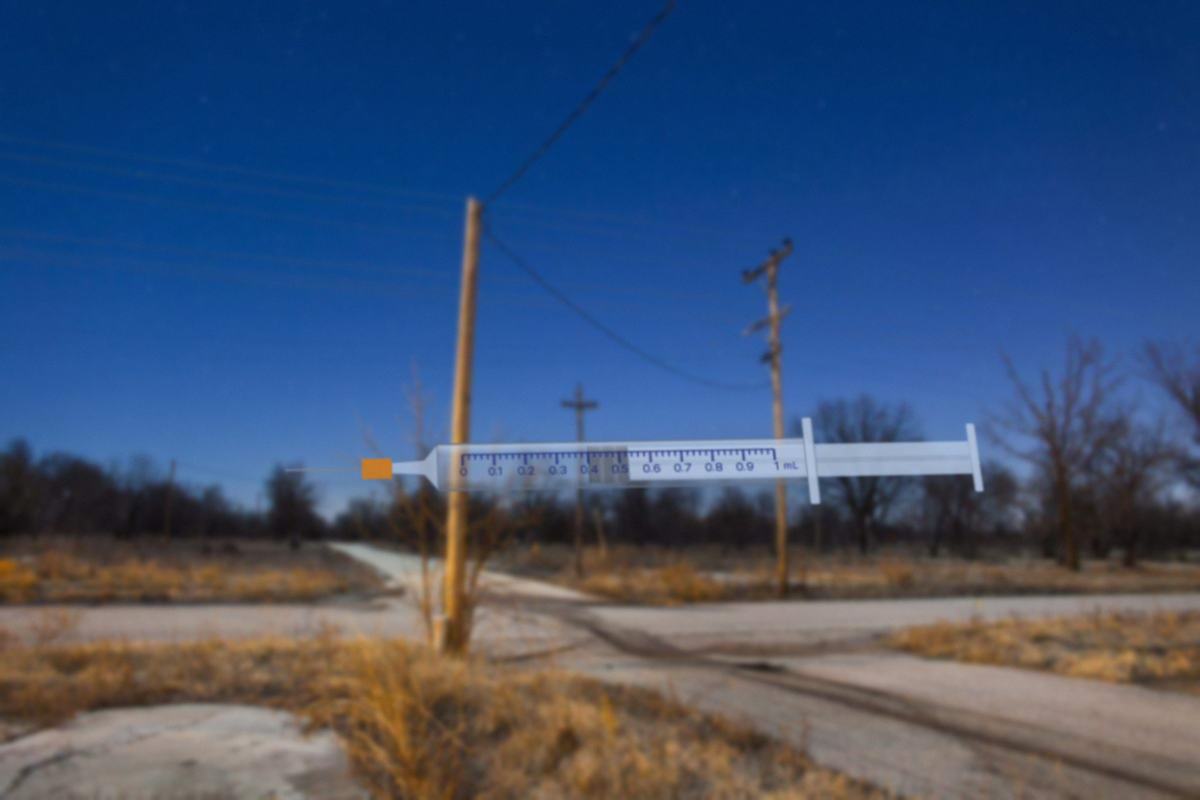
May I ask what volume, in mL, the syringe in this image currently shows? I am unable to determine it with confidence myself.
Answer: 0.4 mL
